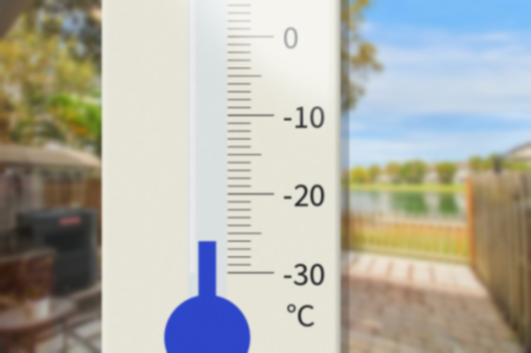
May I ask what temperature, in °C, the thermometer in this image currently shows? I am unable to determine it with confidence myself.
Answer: -26 °C
